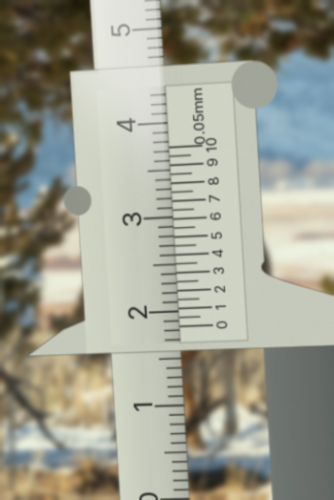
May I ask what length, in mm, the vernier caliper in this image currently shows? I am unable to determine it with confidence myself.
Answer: 18.4 mm
